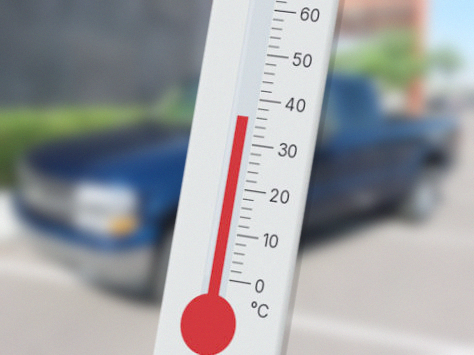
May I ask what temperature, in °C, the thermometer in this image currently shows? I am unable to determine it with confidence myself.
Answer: 36 °C
